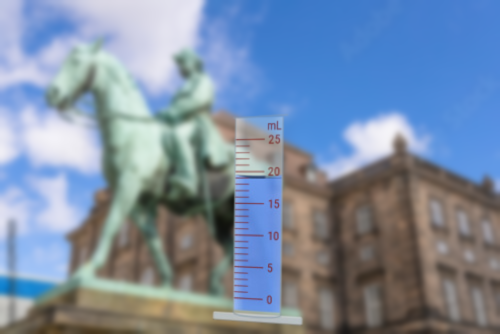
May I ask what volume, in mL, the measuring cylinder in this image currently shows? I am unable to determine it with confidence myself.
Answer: 19 mL
